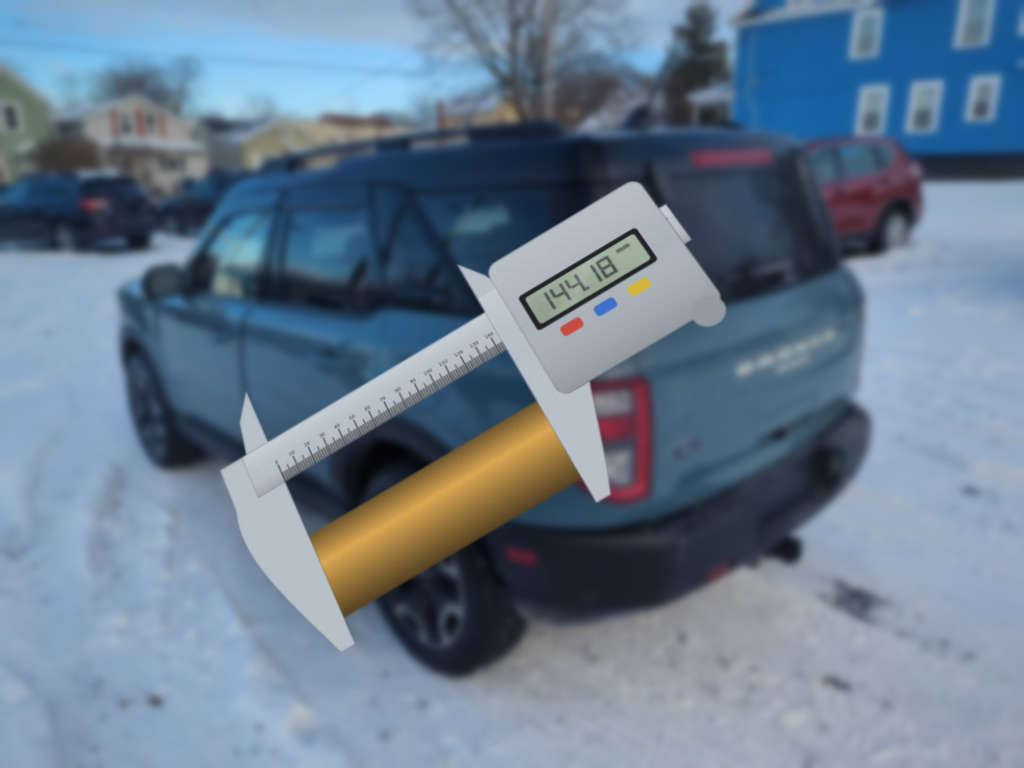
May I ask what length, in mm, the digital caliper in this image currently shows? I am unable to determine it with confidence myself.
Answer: 144.18 mm
